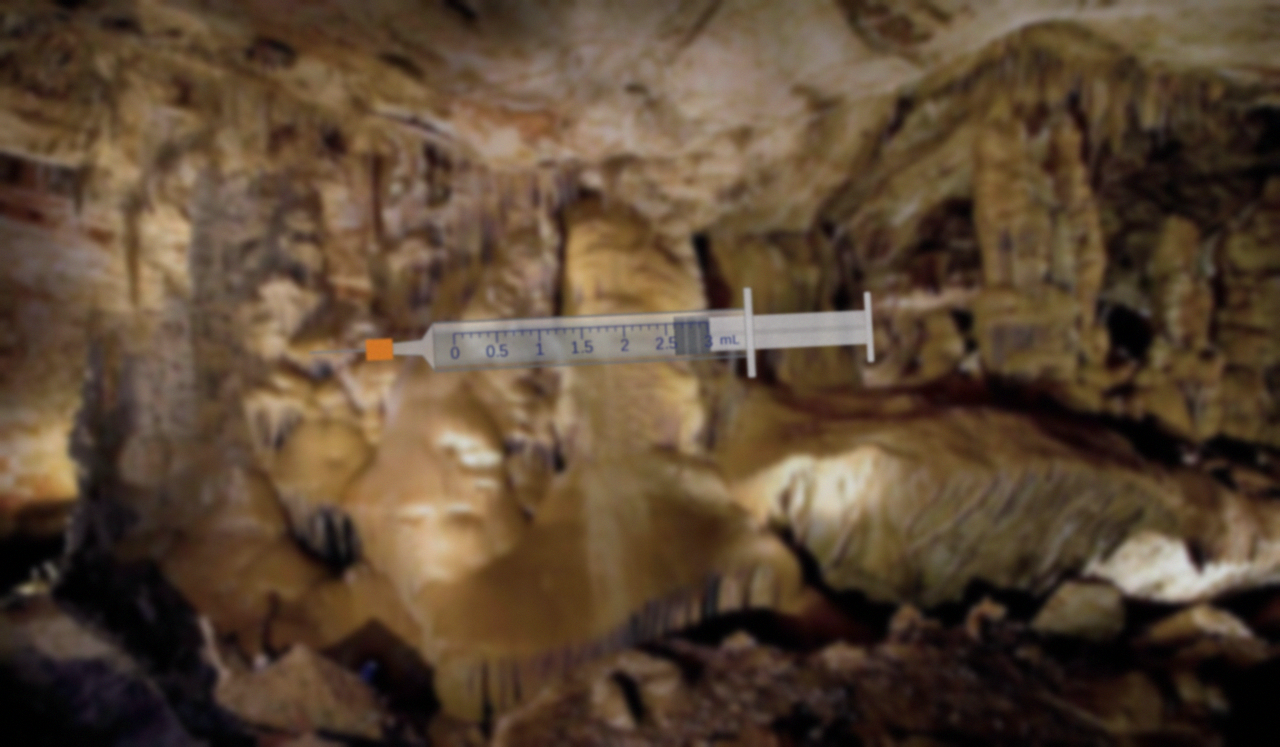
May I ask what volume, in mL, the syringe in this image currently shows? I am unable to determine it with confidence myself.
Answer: 2.6 mL
